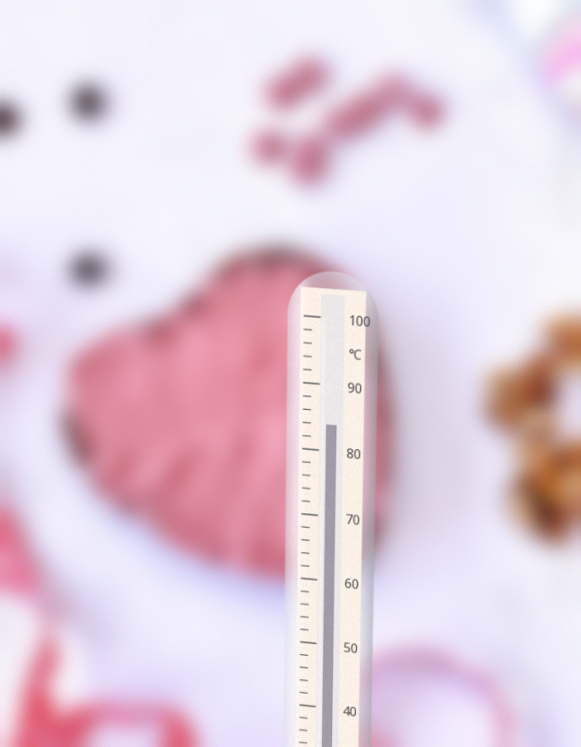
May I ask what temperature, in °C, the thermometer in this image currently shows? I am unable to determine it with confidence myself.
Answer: 84 °C
